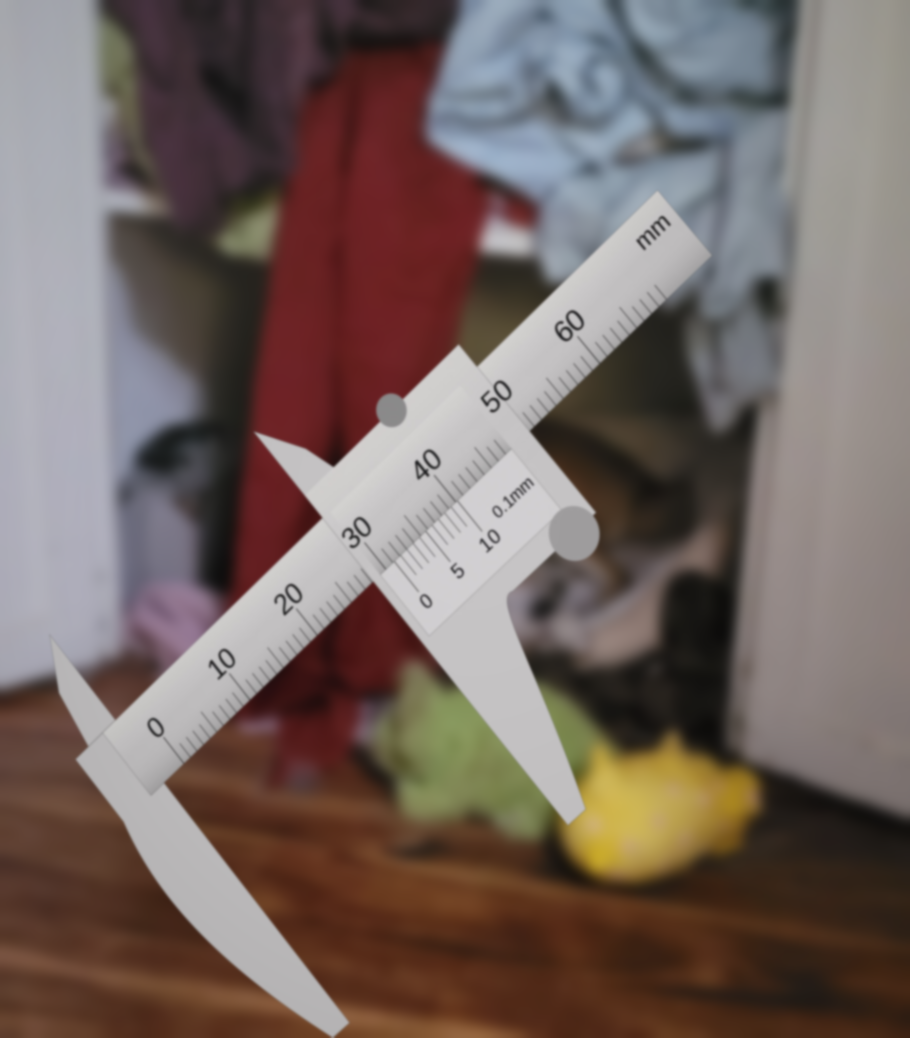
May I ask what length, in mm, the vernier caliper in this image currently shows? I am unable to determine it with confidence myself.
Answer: 31.2 mm
